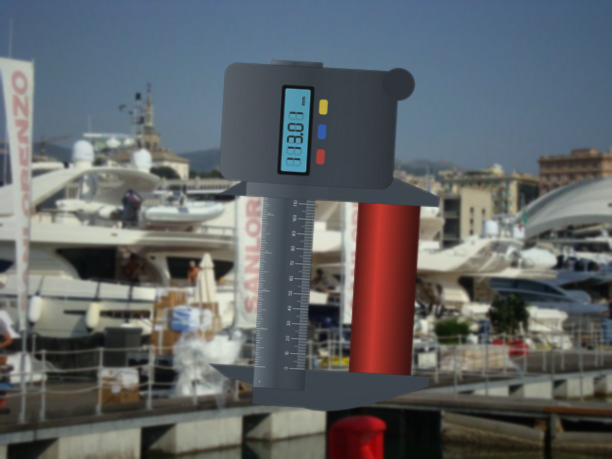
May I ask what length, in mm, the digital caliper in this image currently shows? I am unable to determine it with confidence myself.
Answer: 113.01 mm
